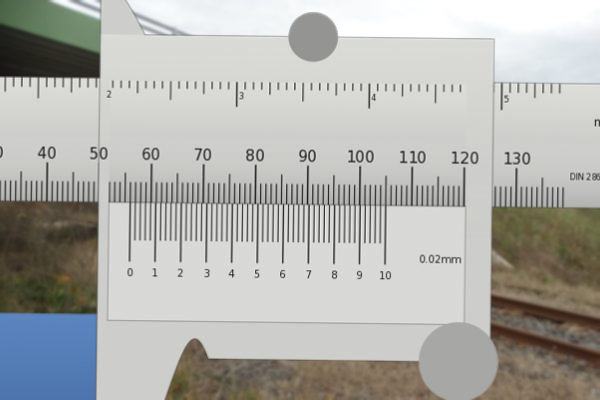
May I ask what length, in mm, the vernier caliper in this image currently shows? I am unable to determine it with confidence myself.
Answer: 56.0 mm
